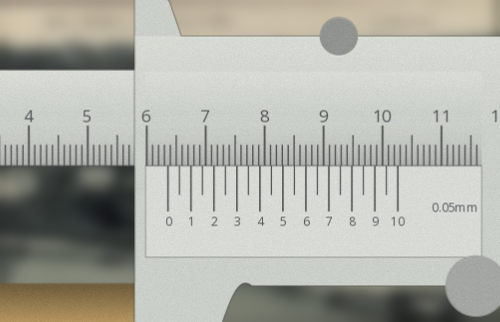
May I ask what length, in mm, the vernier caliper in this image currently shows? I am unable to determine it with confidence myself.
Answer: 63.6 mm
